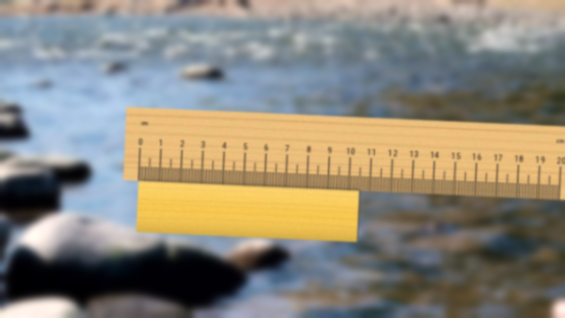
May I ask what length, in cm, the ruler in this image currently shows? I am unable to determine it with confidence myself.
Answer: 10.5 cm
